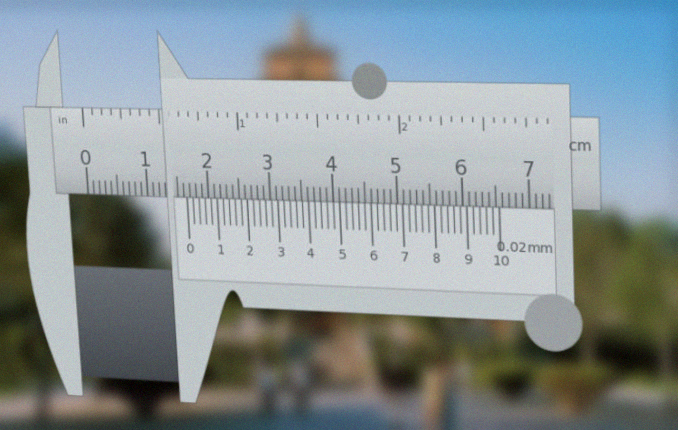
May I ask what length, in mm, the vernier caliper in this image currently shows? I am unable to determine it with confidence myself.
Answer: 16.5 mm
